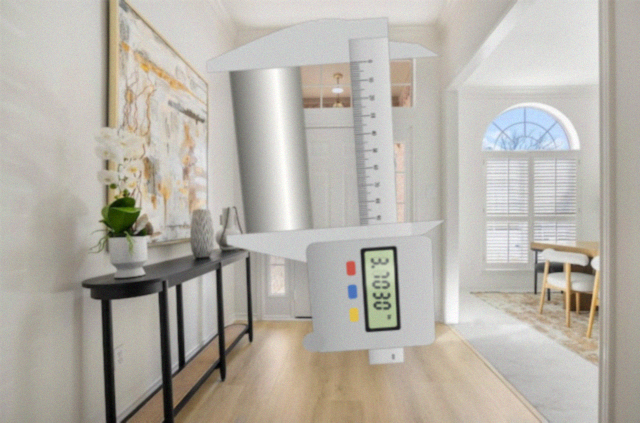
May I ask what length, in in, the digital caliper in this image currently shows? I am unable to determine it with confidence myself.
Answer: 3.7030 in
